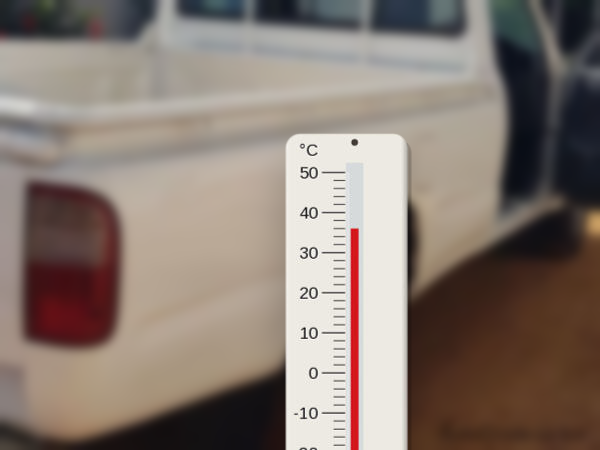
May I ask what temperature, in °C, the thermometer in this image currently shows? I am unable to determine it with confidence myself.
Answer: 36 °C
